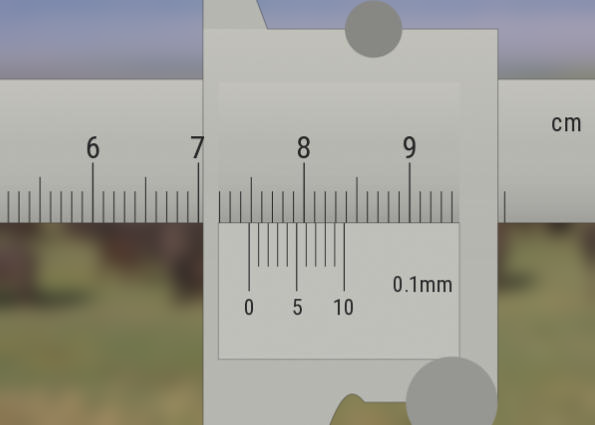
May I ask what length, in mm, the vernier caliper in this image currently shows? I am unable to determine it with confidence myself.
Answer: 74.8 mm
